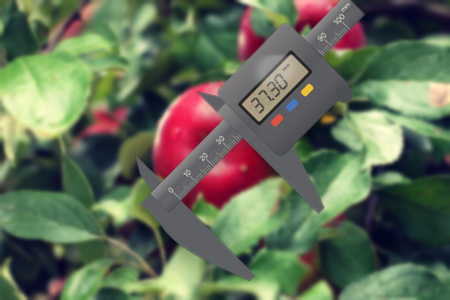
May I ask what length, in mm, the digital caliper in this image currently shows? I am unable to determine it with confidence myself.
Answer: 37.30 mm
